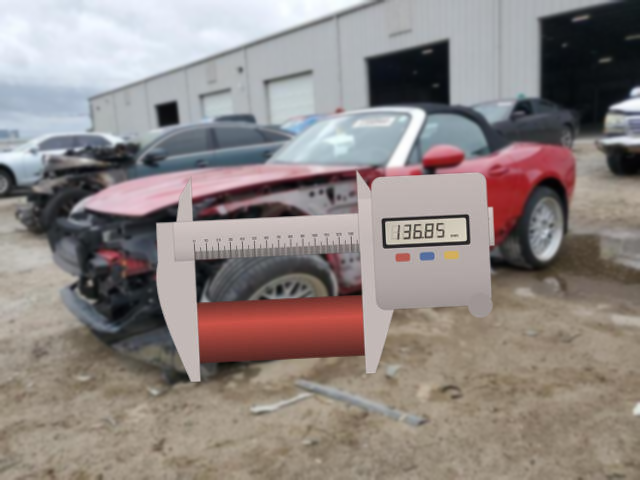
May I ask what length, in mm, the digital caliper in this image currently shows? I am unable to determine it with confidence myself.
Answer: 136.85 mm
